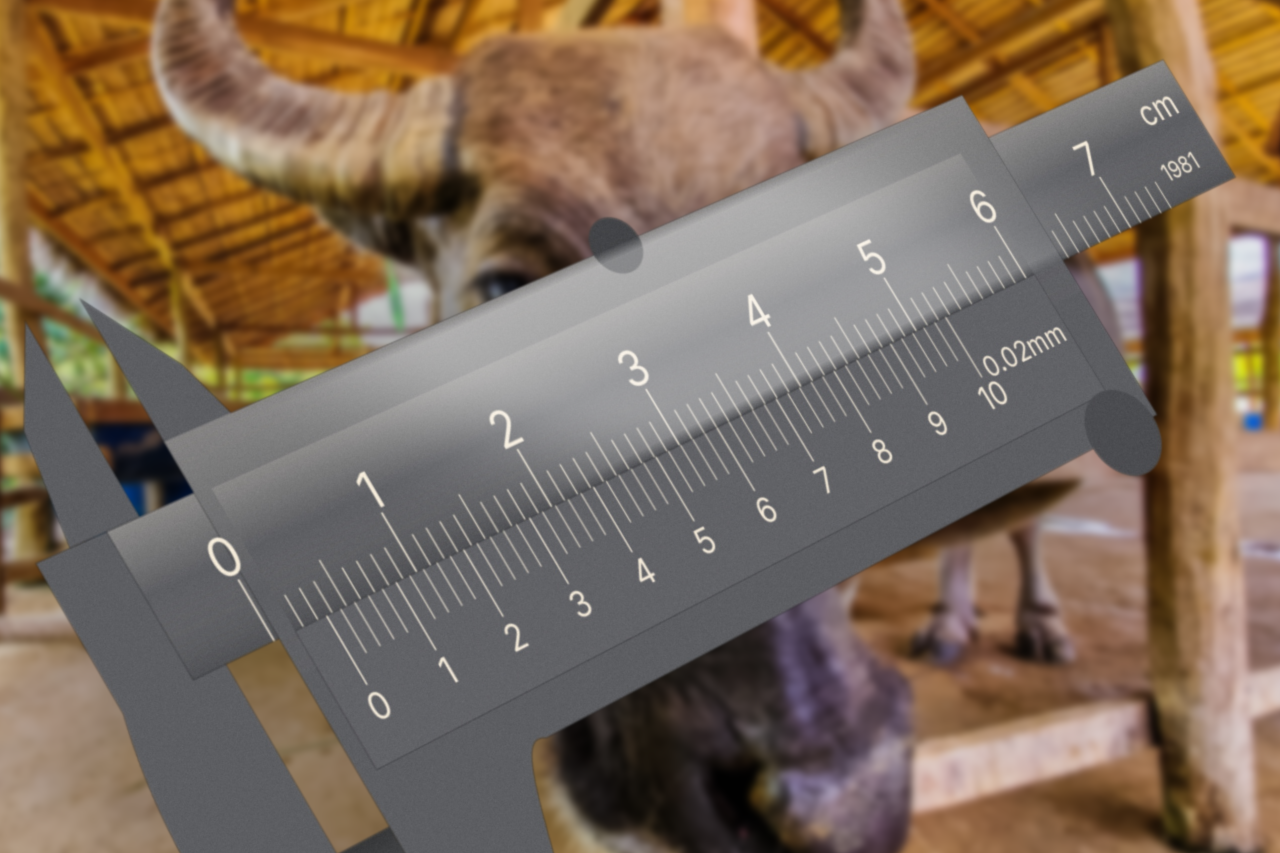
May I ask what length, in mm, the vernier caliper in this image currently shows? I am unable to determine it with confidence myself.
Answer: 3.6 mm
